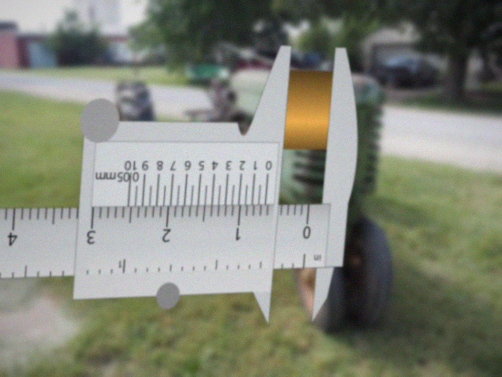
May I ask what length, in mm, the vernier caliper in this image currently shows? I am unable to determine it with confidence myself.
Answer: 6.4 mm
